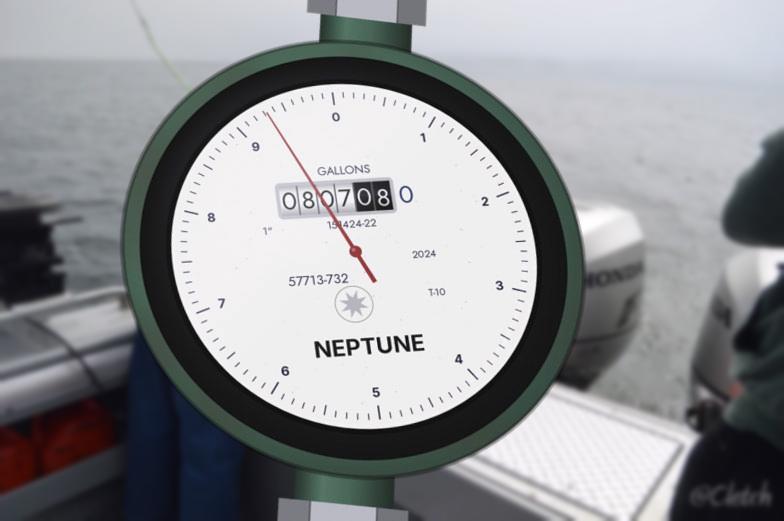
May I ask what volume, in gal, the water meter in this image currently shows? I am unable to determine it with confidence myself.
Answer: 807079.3 gal
